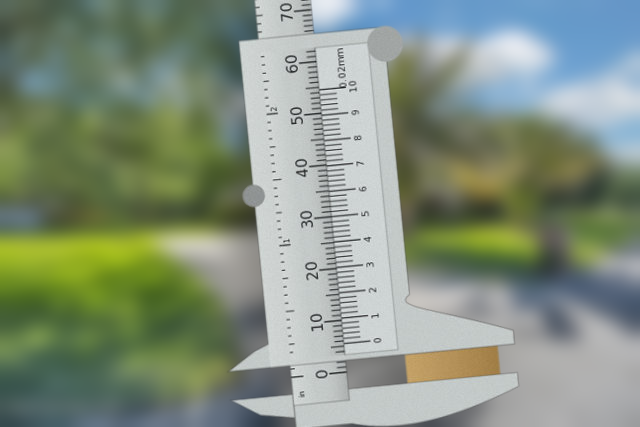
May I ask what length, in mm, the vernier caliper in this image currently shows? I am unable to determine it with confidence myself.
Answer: 5.5 mm
